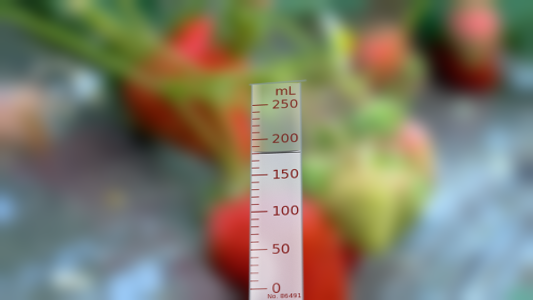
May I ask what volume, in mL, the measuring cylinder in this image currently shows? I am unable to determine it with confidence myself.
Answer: 180 mL
